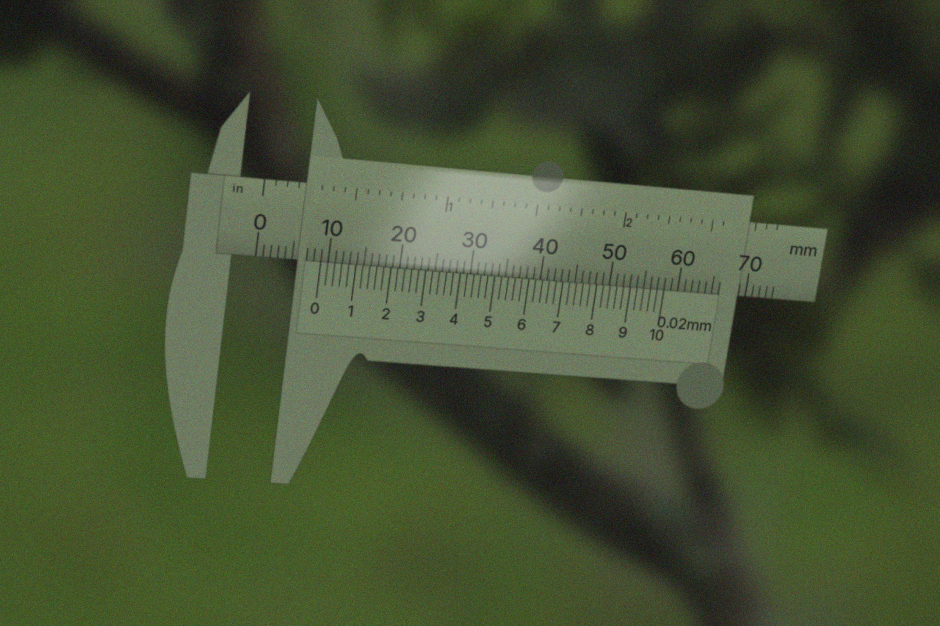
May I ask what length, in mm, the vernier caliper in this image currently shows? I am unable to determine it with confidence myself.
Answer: 9.0 mm
